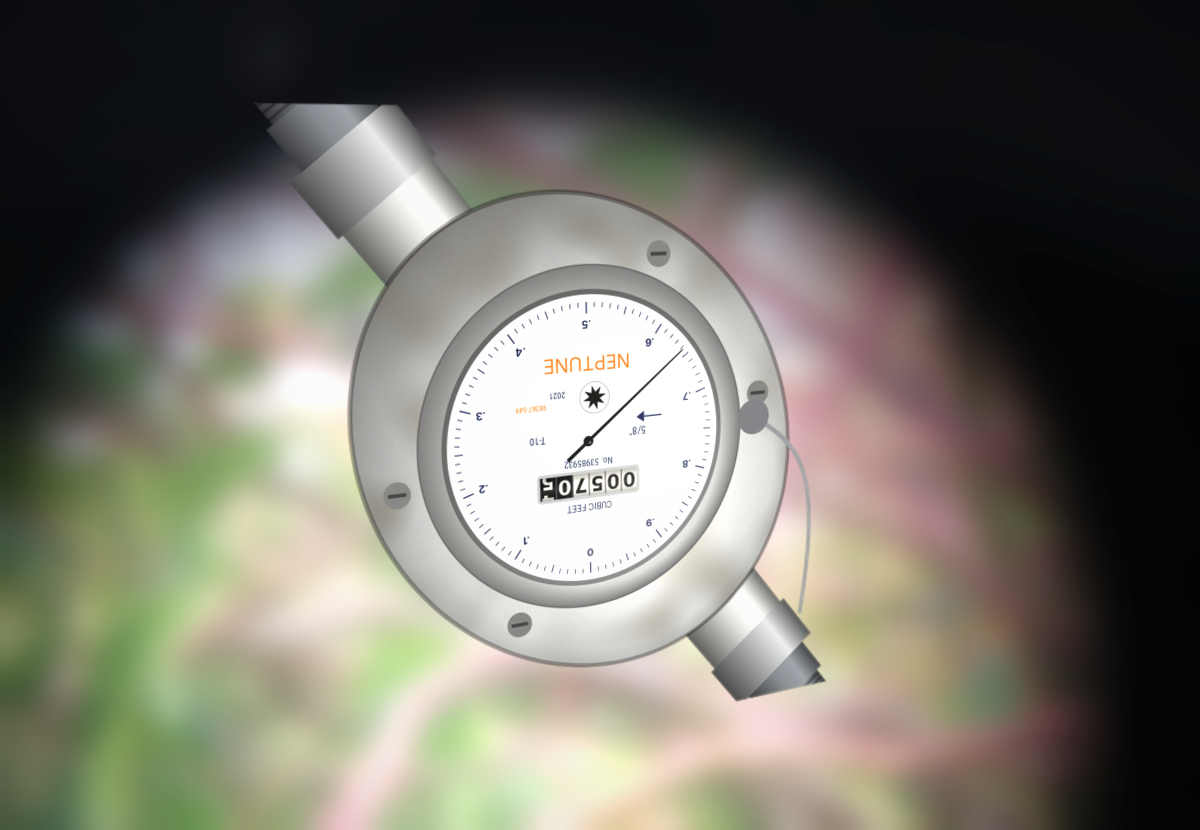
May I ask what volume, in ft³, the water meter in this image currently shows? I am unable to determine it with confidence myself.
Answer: 5704.64 ft³
